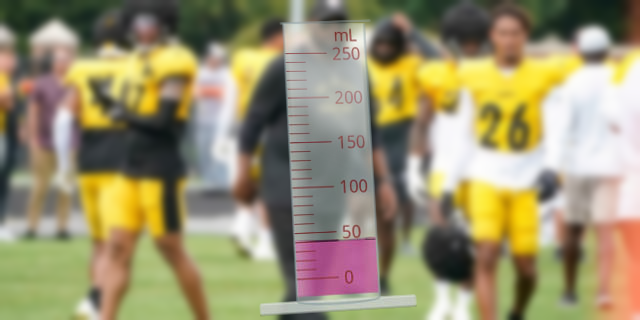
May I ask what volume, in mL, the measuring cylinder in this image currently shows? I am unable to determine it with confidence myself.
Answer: 40 mL
